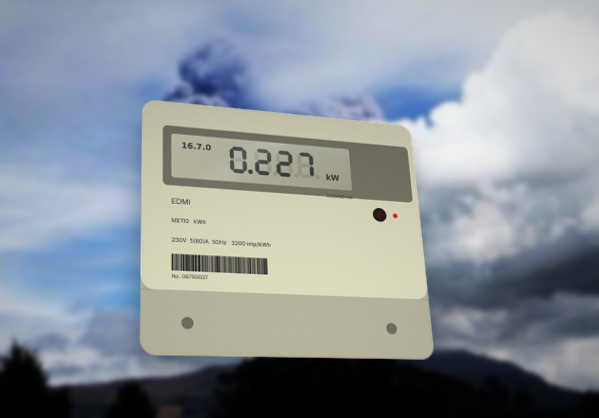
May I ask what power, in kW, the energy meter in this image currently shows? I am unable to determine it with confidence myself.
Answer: 0.227 kW
